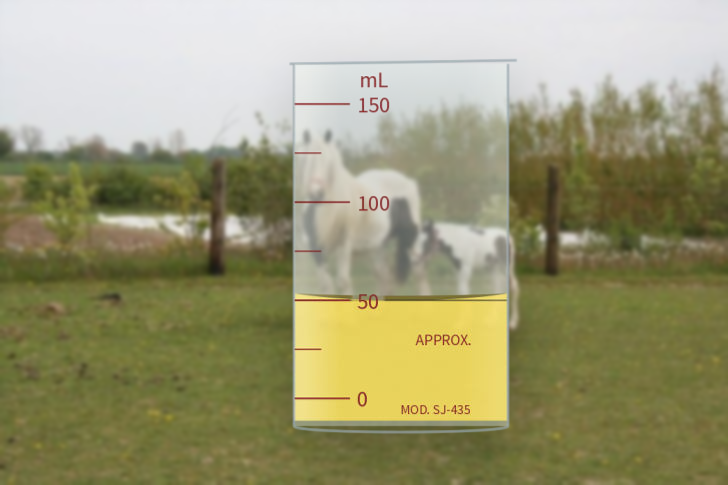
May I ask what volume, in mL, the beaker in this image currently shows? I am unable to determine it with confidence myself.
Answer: 50 mL
